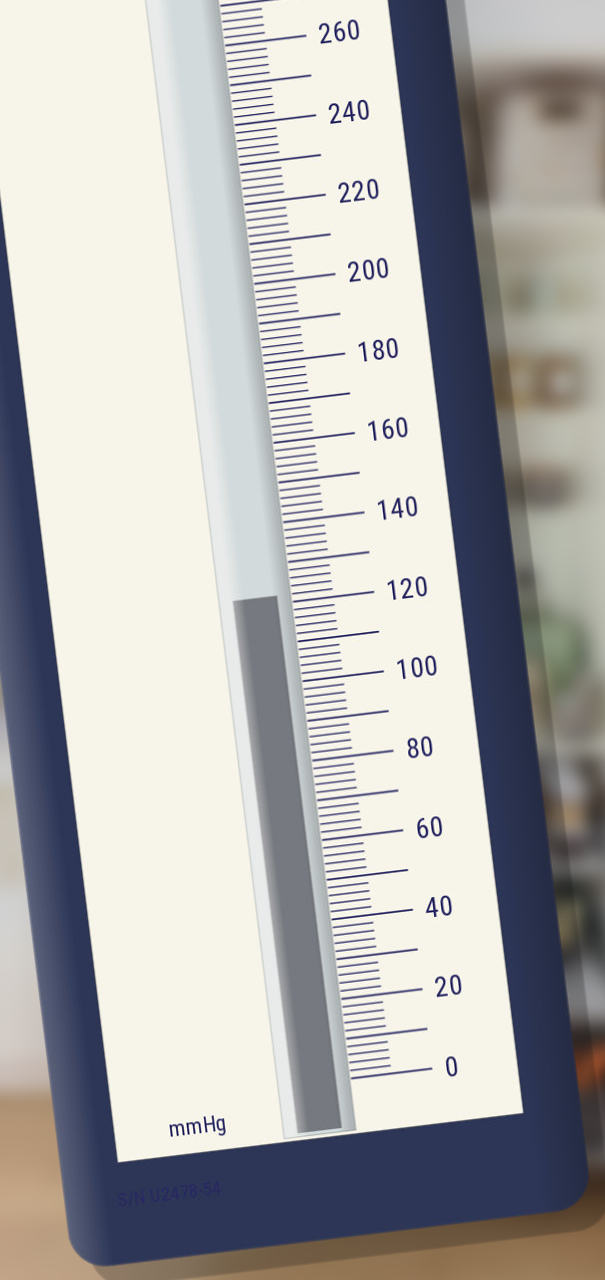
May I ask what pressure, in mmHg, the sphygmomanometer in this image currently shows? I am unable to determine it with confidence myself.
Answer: 122 mmHg
